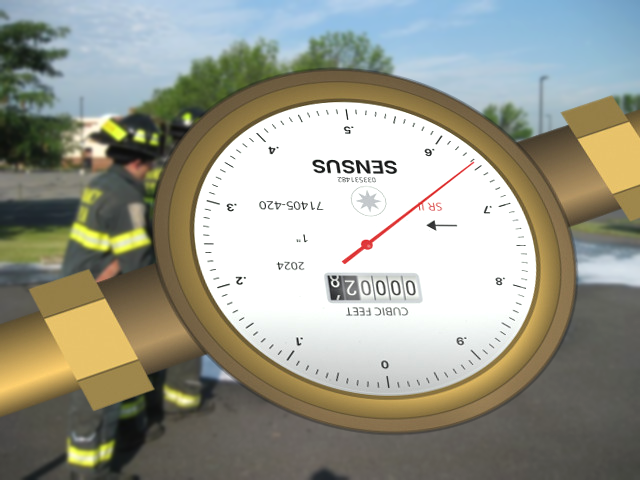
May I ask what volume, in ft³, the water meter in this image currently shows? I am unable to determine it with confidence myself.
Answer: 27.64 ft³
